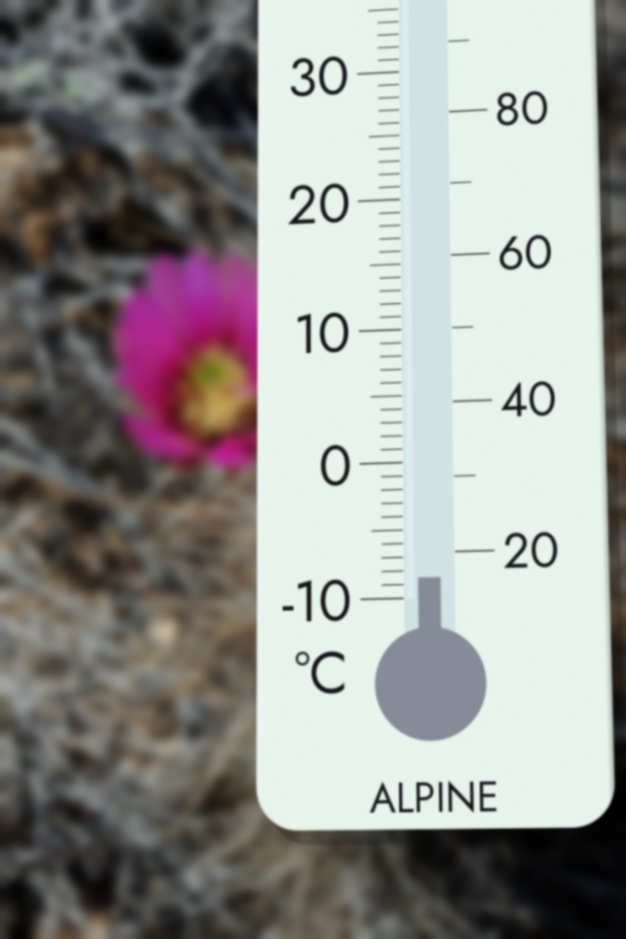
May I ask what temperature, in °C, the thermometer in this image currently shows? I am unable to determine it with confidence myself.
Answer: -8.5 °C
